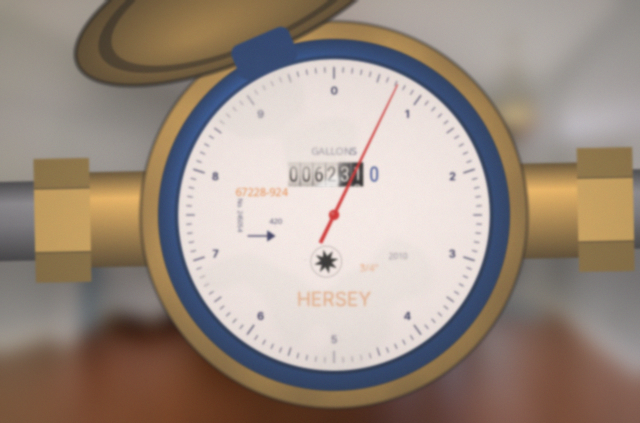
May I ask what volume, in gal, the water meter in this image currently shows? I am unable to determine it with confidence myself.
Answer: 62310.7 gal
